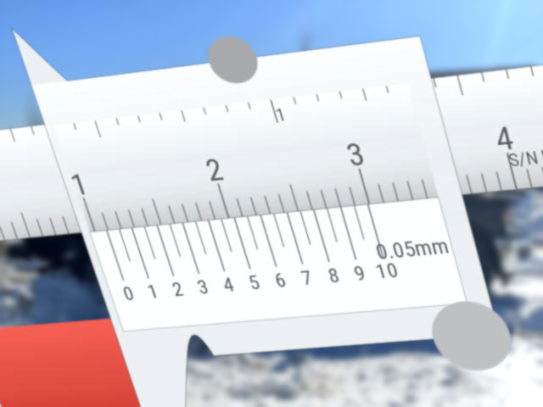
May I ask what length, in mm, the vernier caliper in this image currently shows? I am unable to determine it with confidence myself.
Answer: 10.9 mm
